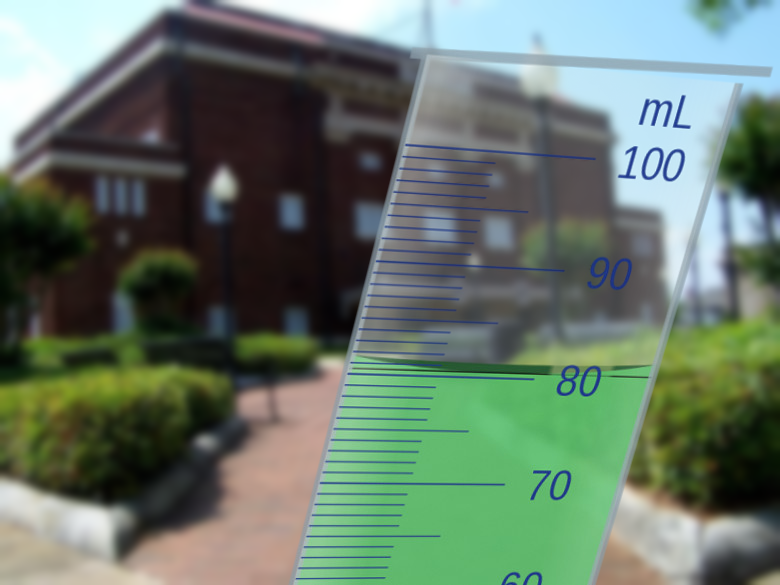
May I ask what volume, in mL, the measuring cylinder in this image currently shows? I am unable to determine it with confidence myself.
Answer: 80.5 mL
